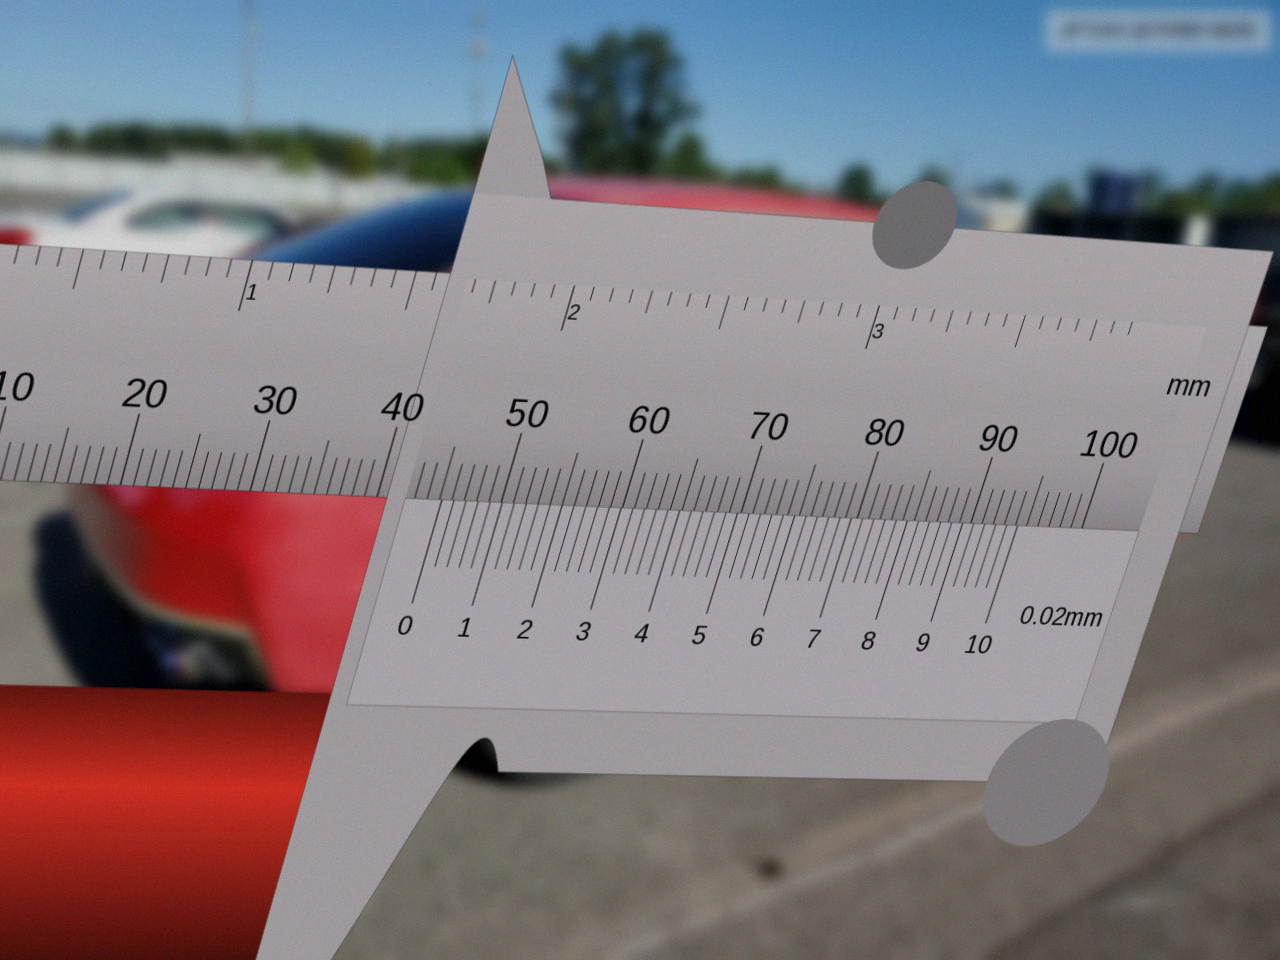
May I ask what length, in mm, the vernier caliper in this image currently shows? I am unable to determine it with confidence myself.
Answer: 45.2 mm
